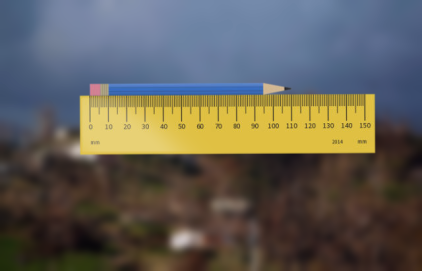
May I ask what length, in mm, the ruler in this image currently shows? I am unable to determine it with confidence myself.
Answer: 110 mm
